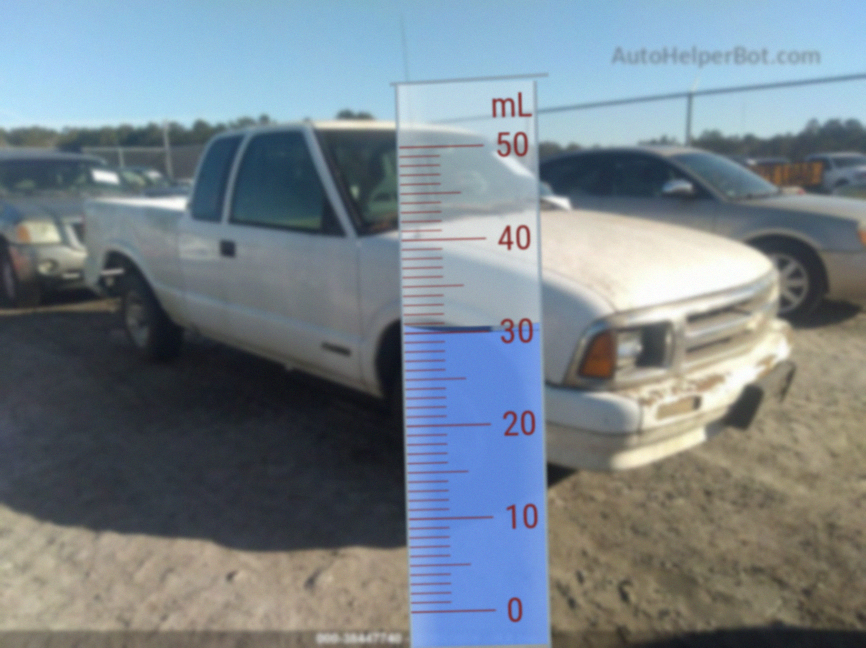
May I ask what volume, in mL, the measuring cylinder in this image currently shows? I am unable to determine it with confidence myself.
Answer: 30 mL
